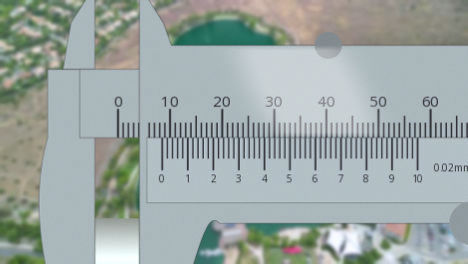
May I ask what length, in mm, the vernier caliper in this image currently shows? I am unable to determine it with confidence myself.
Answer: 8.5 mm
